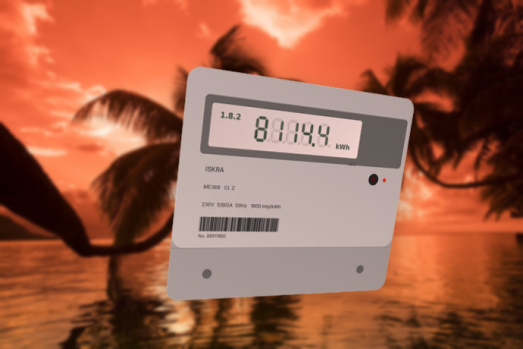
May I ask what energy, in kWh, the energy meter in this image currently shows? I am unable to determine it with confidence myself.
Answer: 8114.4 kWh
